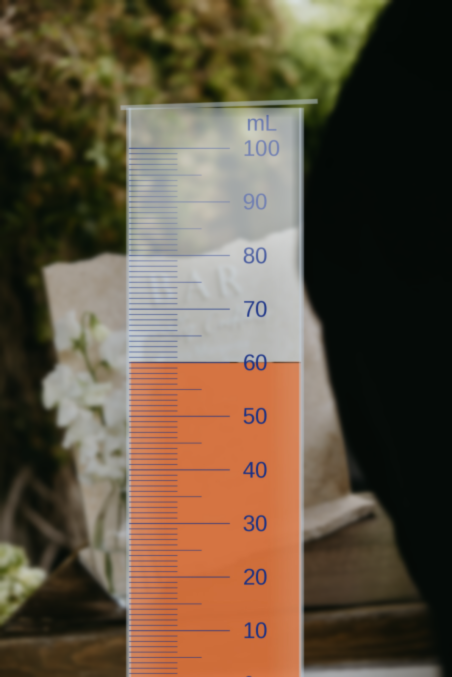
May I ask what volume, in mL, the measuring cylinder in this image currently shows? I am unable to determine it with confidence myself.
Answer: 60 mL
